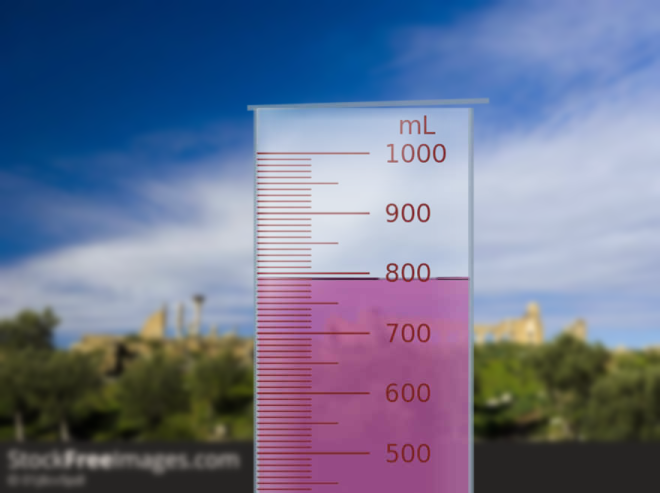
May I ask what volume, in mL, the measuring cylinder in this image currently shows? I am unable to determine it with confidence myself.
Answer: 790 mL
